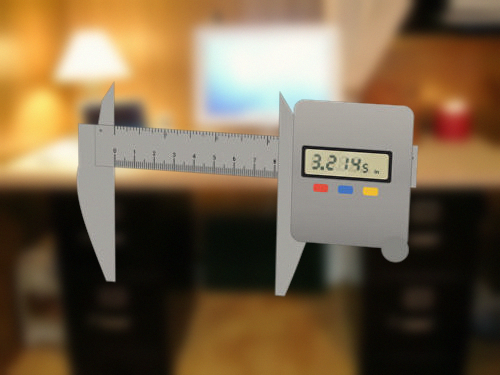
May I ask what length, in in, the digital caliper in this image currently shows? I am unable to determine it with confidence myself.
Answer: 3.2145 in
